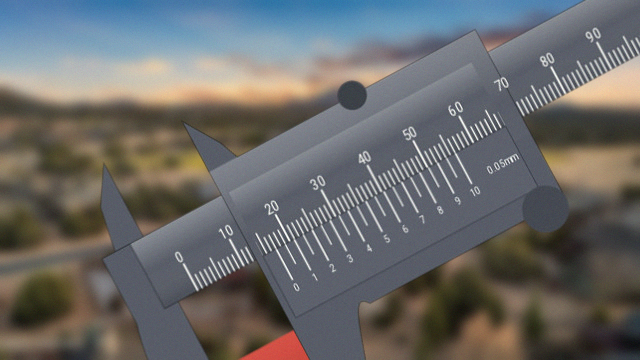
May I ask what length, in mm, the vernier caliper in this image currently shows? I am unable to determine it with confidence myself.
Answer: 17.0 mm
